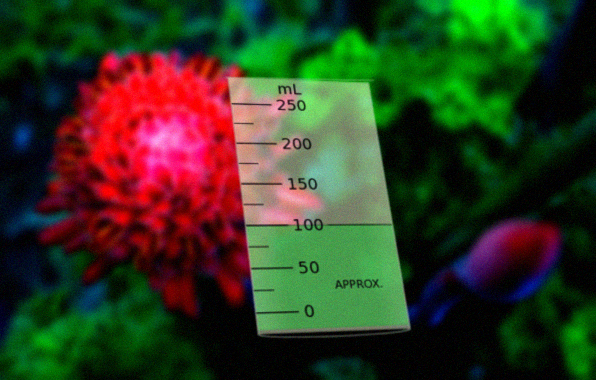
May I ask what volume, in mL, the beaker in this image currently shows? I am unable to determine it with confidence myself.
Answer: 100 mL
